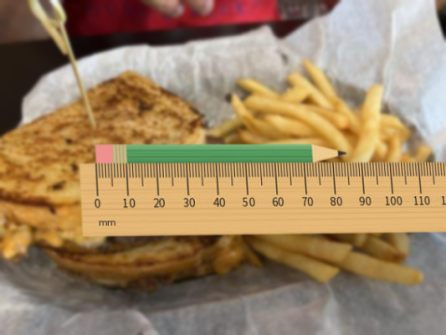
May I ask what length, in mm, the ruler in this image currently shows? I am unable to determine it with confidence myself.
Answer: 85 mm
